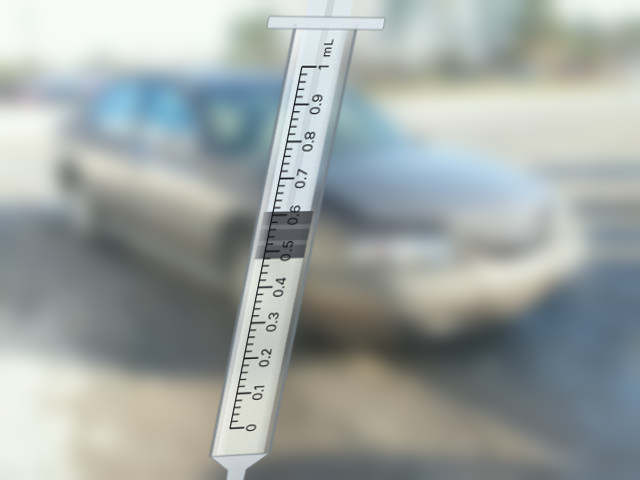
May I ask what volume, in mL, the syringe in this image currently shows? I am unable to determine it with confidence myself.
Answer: 0.48 mL
